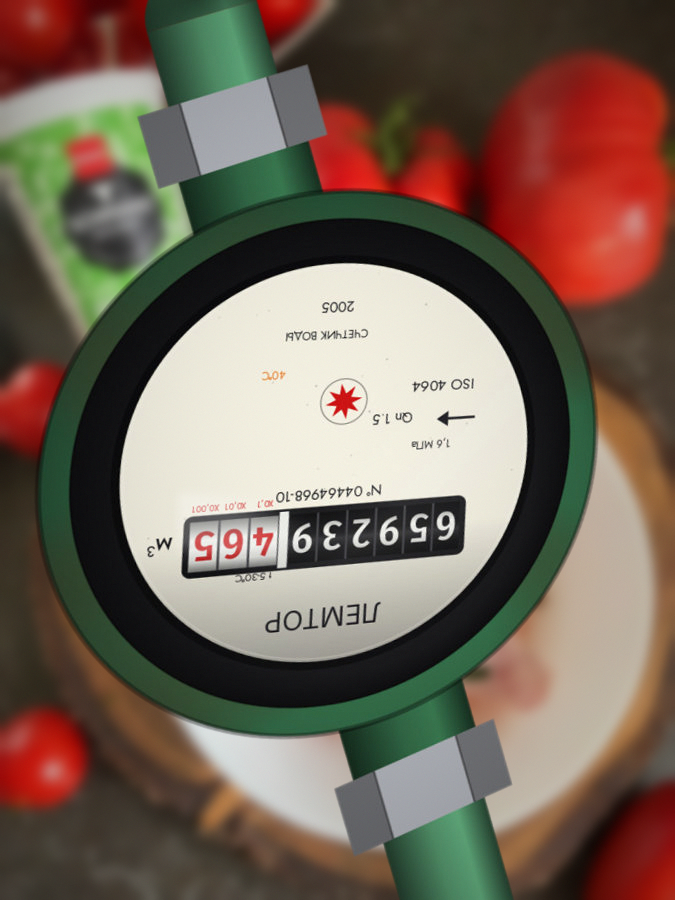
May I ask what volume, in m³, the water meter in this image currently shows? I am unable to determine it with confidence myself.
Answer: 659239.465 m³
